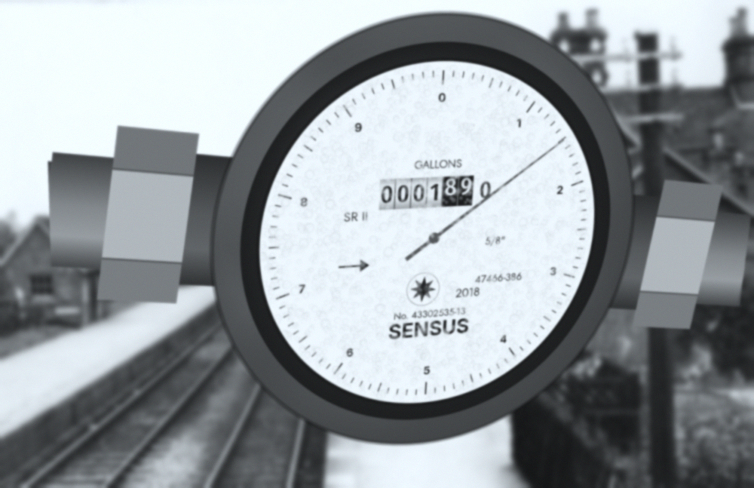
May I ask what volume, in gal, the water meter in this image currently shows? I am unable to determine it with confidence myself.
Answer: 1891.5 gal
